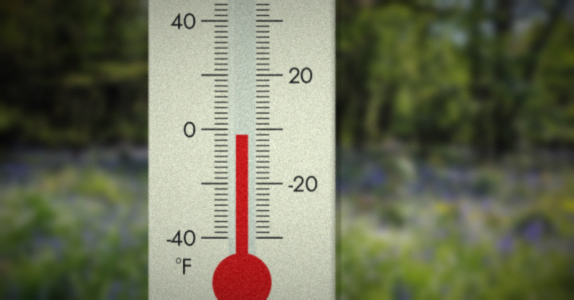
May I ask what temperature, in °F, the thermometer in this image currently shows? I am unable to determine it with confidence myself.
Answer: -2 °F
